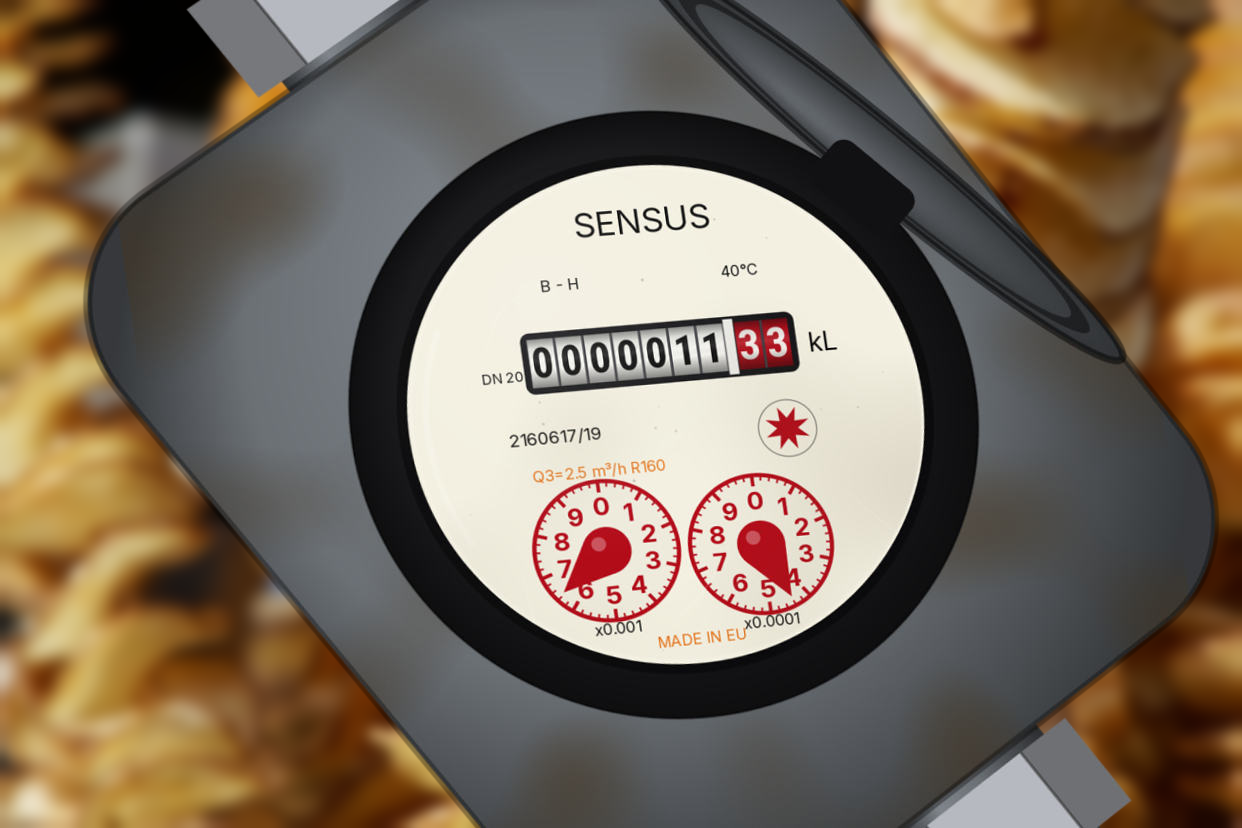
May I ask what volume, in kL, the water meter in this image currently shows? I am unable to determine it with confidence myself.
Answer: 11.3364 kL
